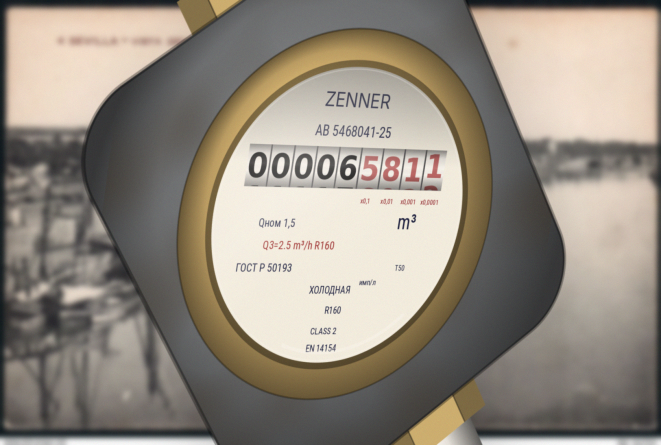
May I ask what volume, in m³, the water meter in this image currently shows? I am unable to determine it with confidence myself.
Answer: 6.5811 m³
